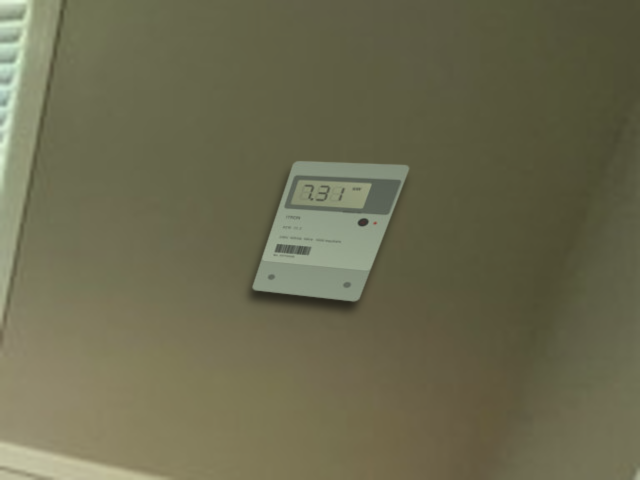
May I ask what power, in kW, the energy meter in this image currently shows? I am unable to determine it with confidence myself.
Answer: 7.31 kW
